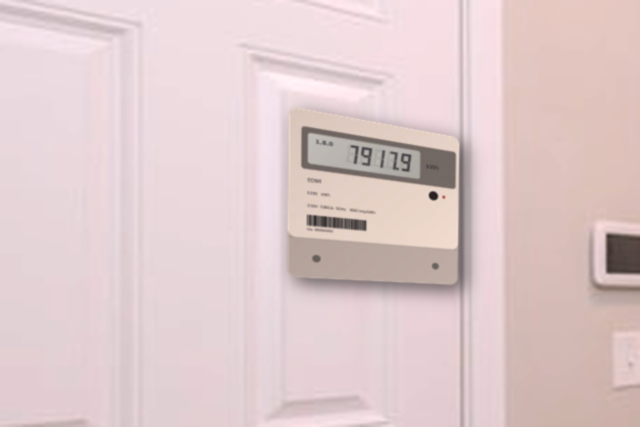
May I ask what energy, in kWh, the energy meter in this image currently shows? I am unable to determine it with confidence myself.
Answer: 7917.9 kWh
